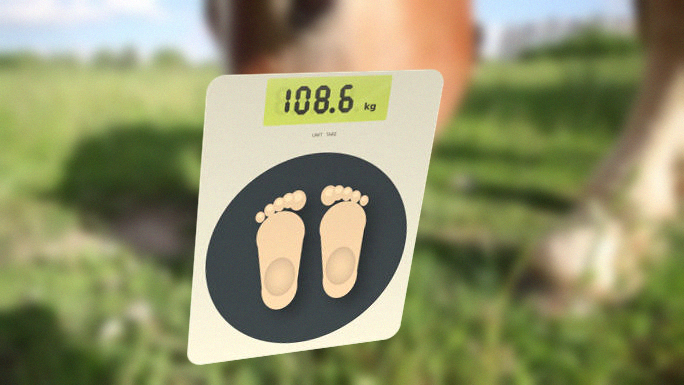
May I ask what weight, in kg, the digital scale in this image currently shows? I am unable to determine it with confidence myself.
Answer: 108.6 kg
